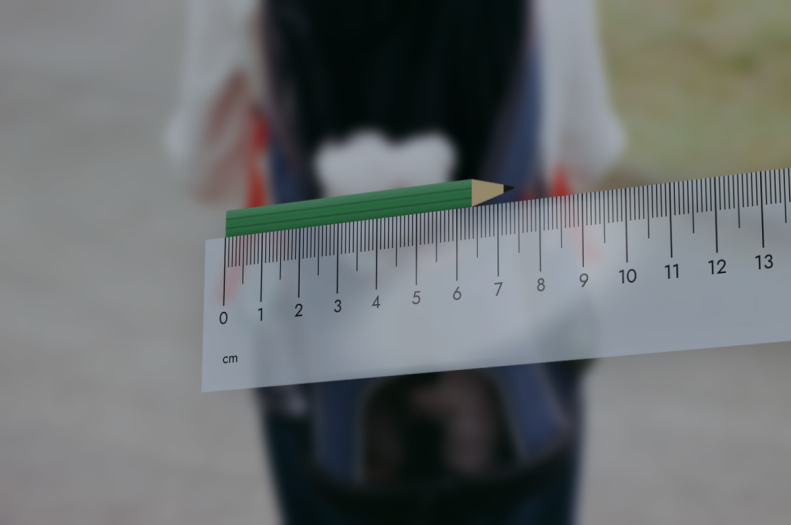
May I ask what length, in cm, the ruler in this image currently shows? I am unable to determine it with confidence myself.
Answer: 7.4 cm
